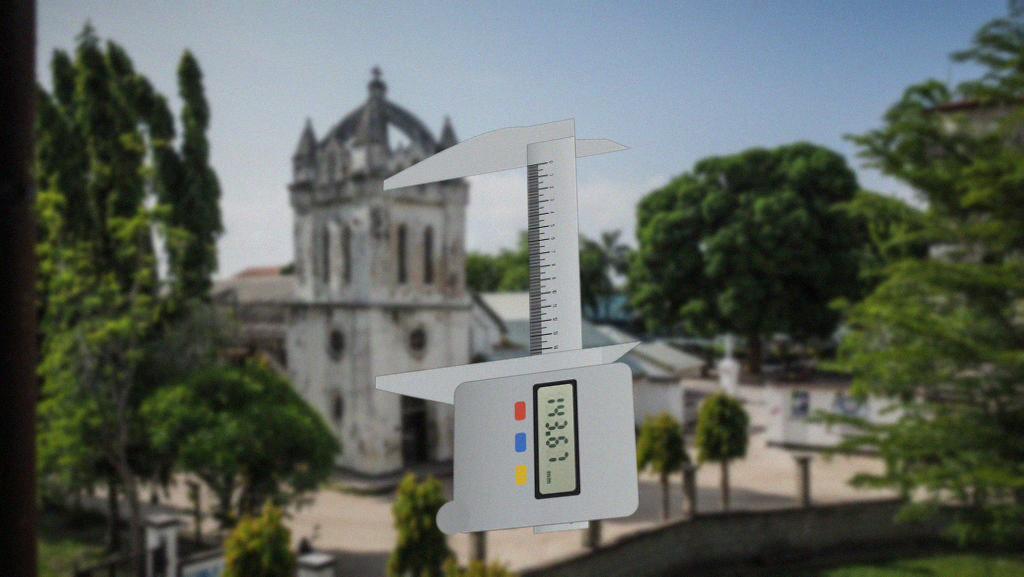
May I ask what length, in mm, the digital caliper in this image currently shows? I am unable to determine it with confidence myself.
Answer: 143.67 mm
